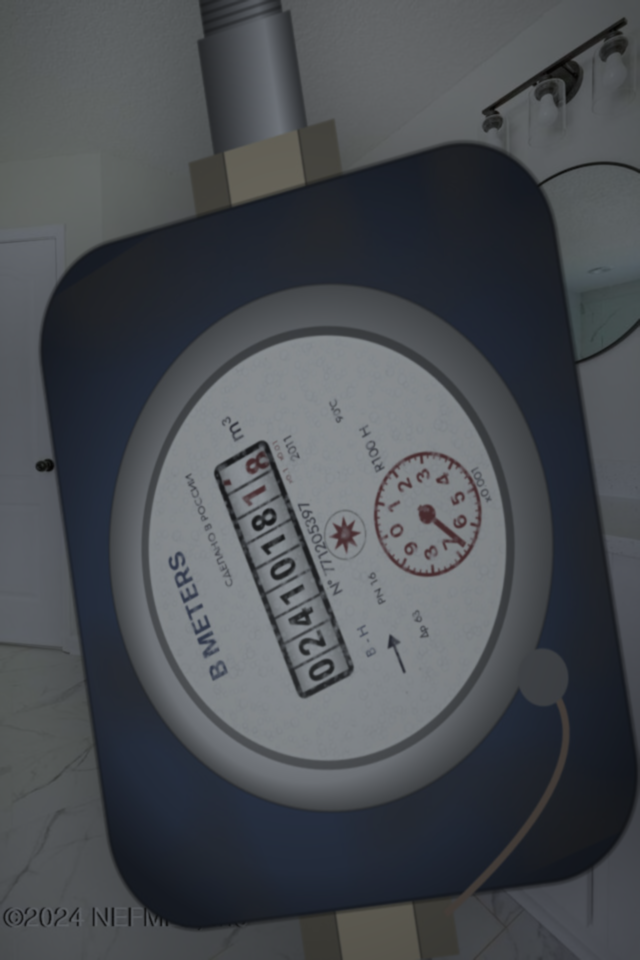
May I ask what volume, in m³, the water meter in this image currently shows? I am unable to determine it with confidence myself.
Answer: 241018.176 m³
